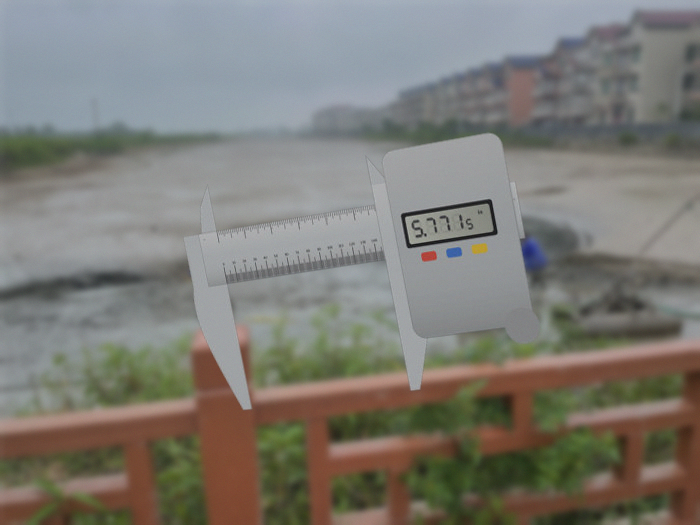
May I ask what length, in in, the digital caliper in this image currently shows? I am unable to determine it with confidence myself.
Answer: 5.7715 in
